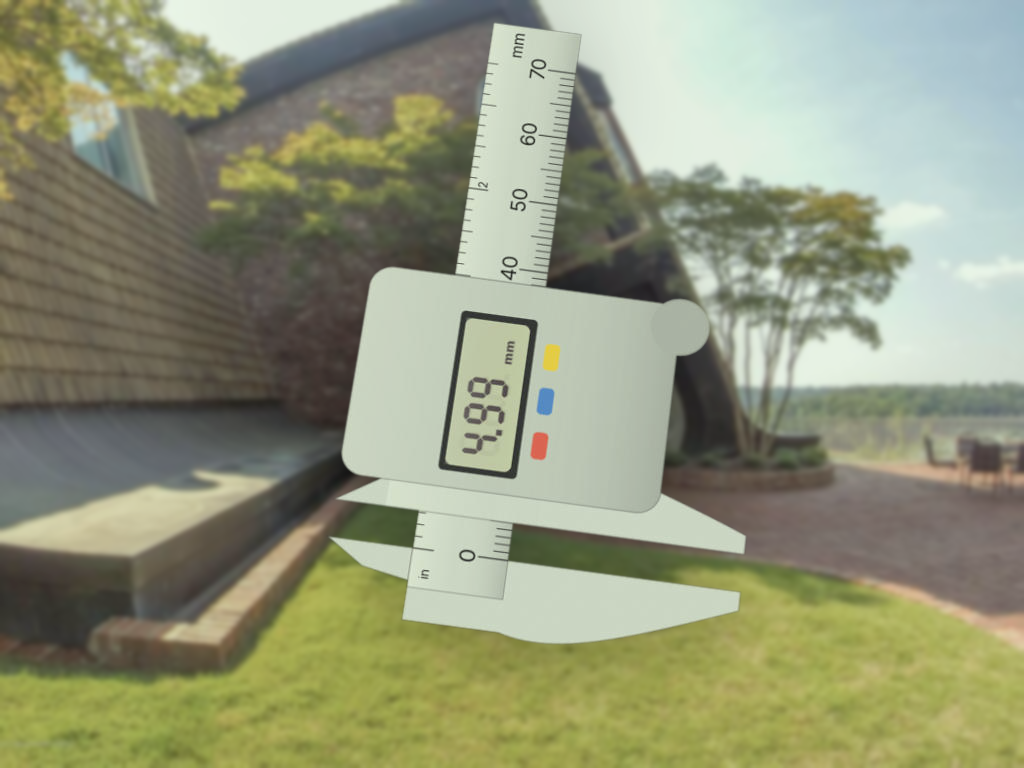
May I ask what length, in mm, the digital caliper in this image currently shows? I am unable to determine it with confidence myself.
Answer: 4.99 mm
